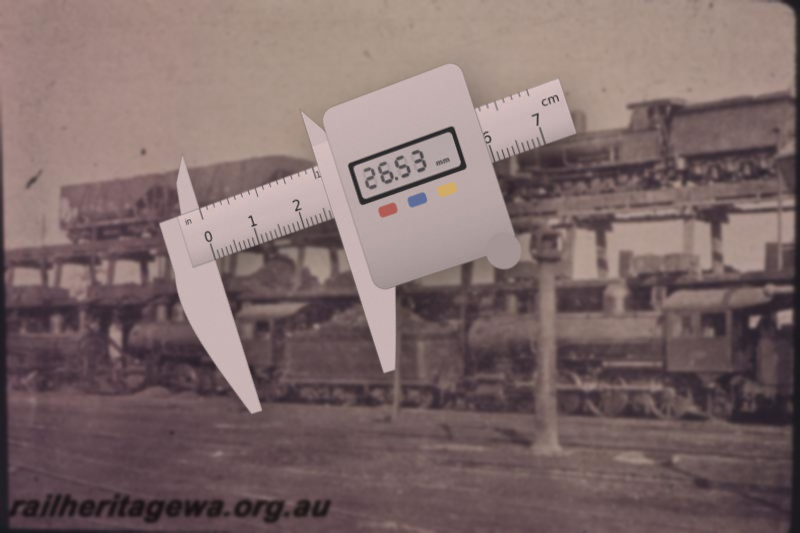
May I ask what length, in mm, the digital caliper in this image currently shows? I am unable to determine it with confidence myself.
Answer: 26.53 mm
